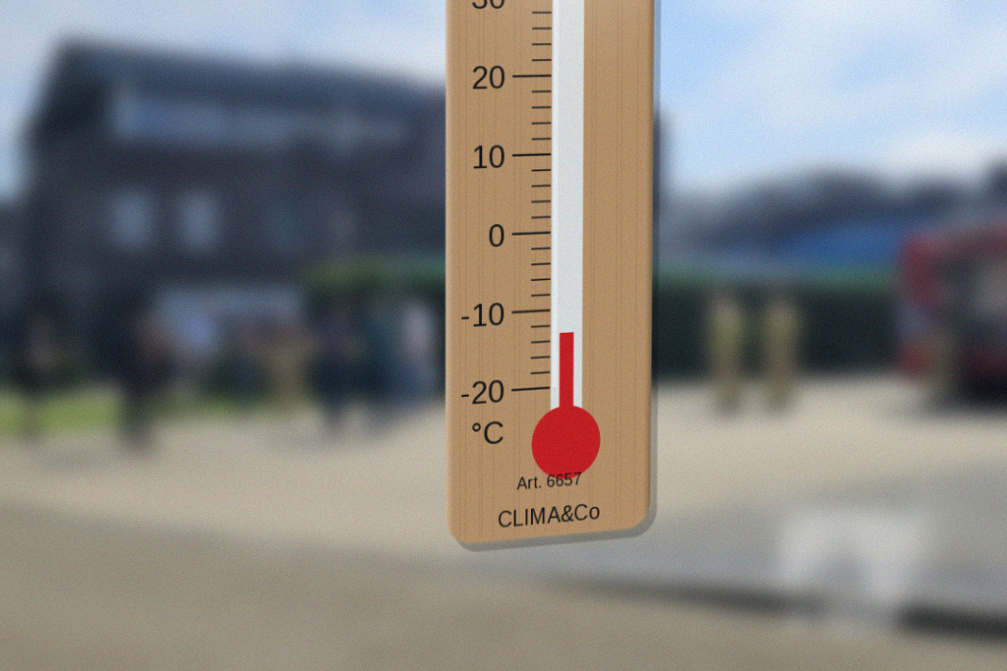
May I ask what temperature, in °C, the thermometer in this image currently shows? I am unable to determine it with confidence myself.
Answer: -13 °C
